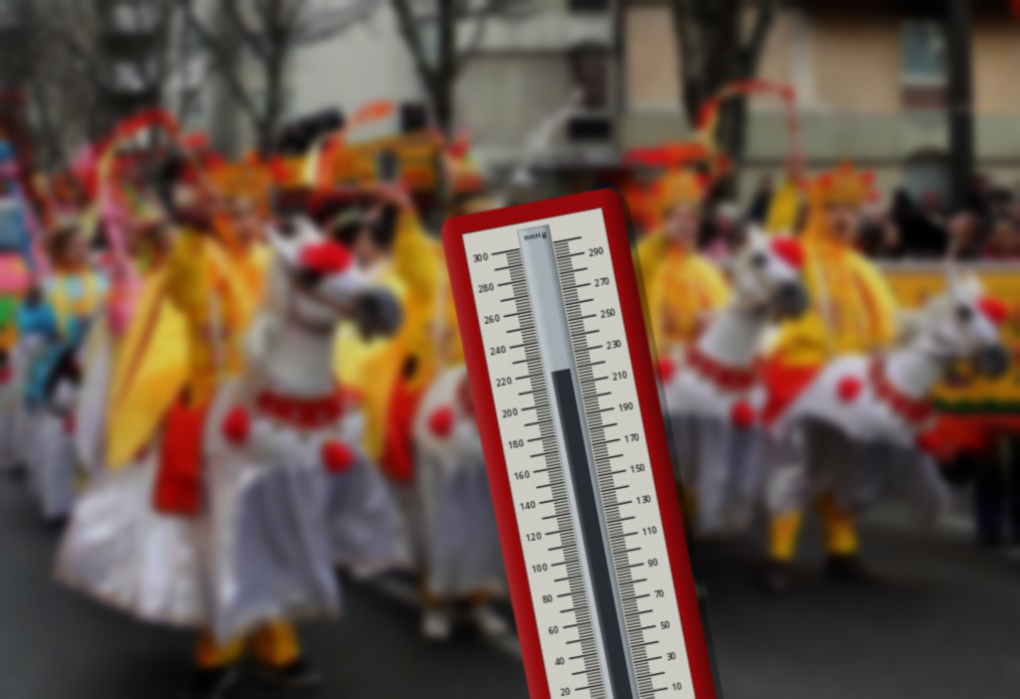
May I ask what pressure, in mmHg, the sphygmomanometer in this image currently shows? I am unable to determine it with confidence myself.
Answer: 220 mmHg
